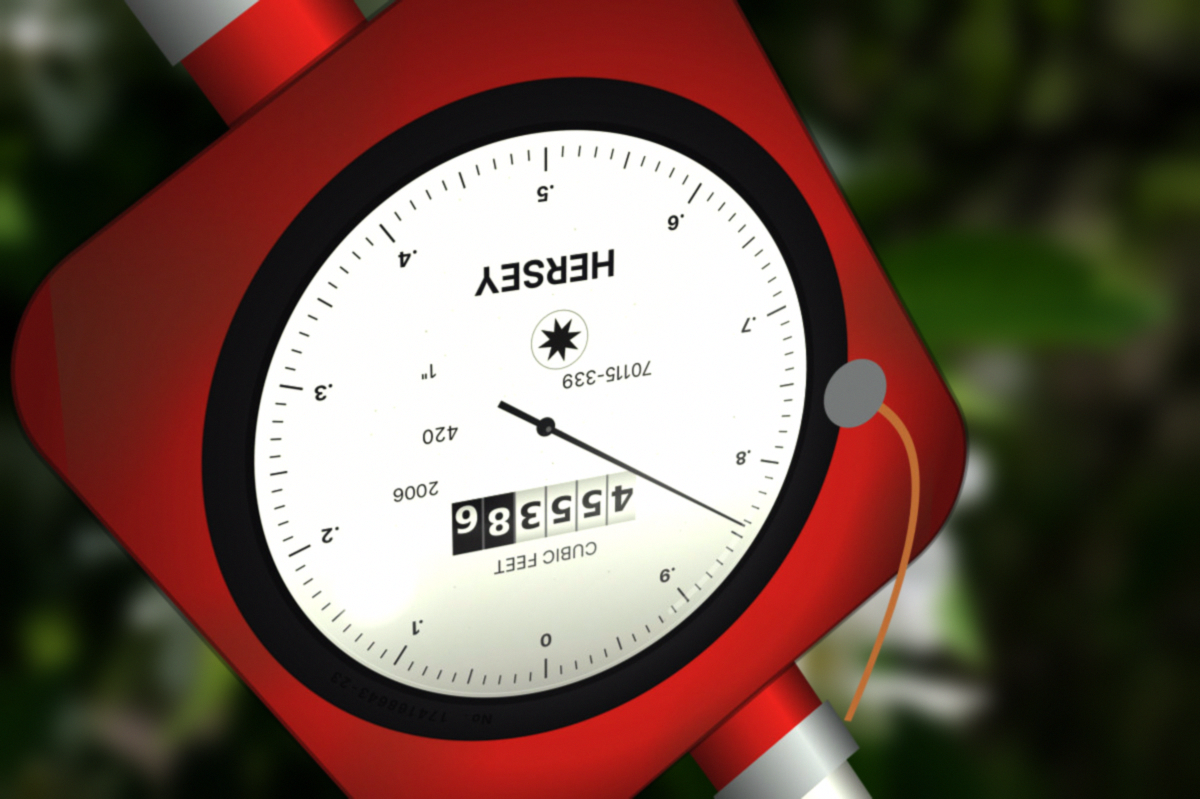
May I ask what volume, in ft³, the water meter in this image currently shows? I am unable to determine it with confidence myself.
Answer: 455385.84 ft³
